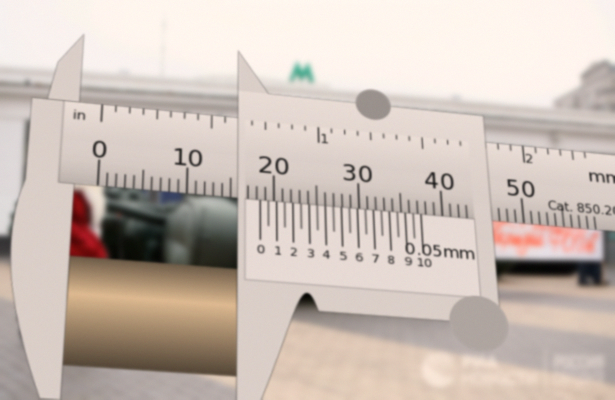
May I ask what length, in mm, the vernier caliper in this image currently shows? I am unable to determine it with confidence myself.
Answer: 18.4 mm
